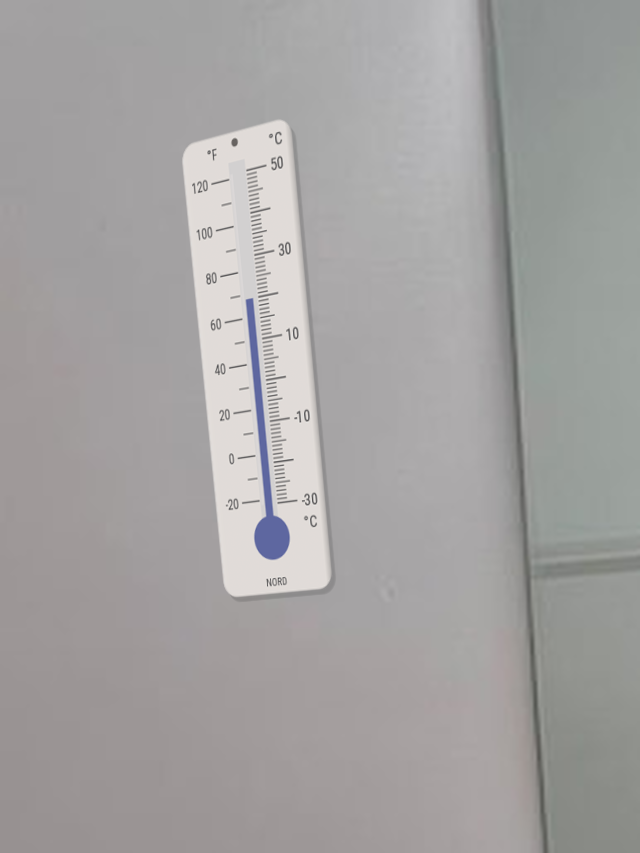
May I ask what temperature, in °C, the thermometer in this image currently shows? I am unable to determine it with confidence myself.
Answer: 20 °C
